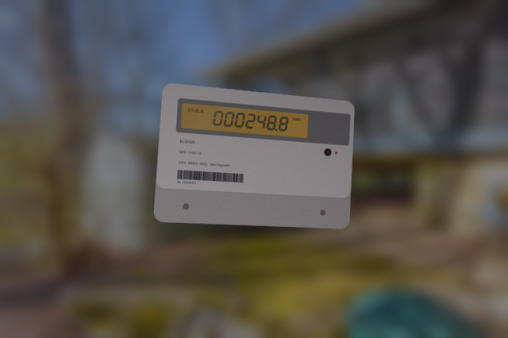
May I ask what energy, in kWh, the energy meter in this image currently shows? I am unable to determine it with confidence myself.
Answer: 248.8 kWh
